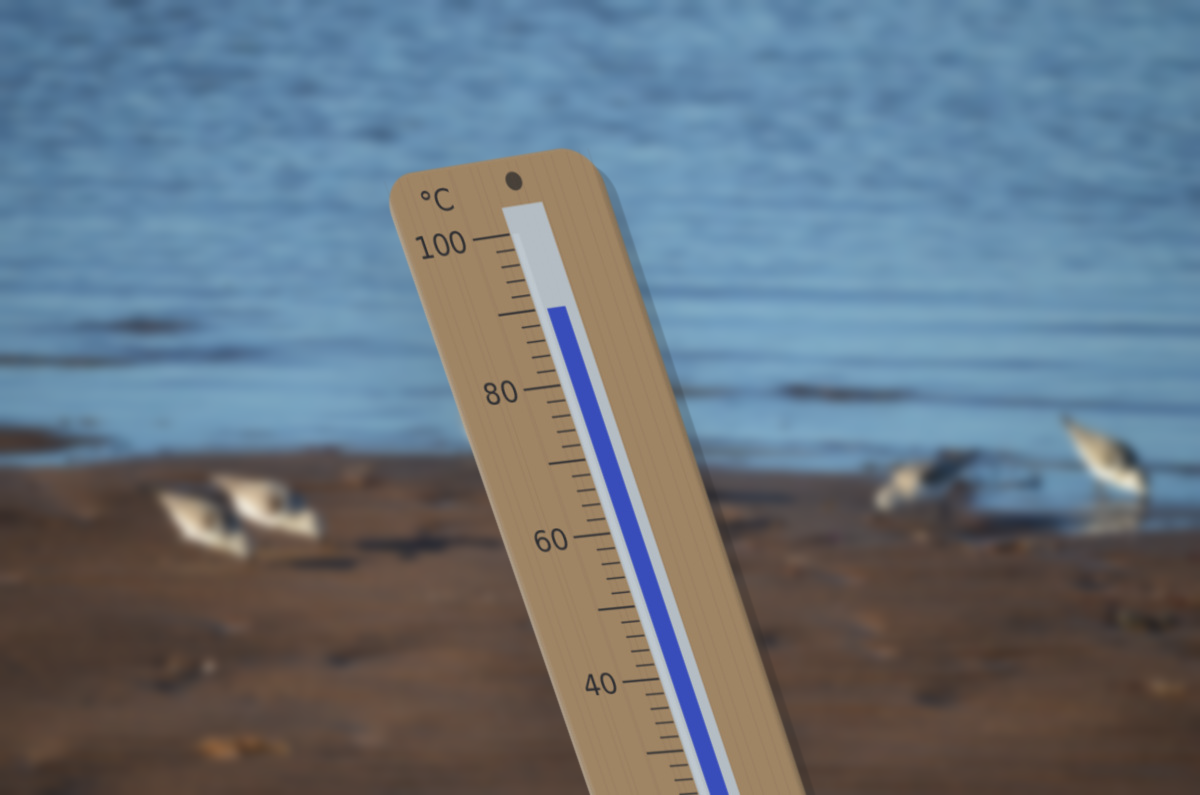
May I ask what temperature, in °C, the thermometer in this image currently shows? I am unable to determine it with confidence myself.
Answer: 90 °C
